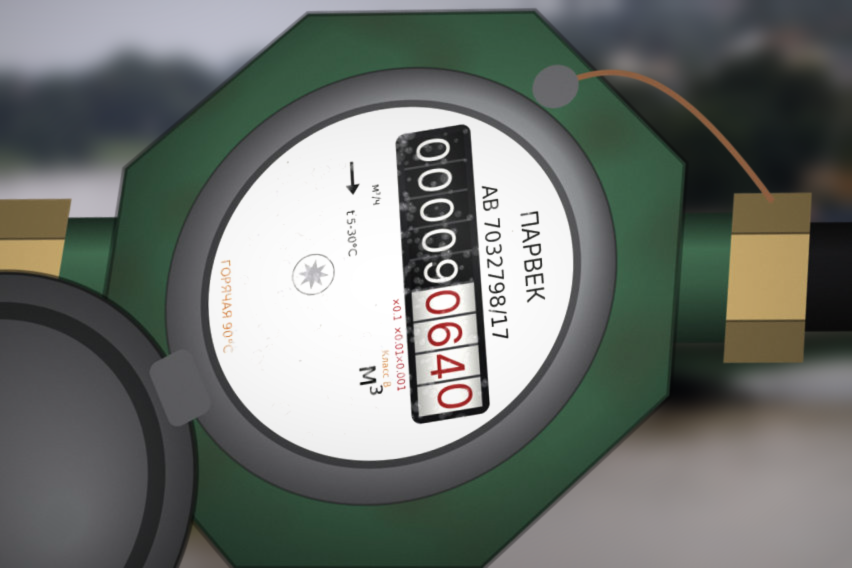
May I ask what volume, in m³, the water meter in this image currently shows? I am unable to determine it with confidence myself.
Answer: 9.0640 m³
